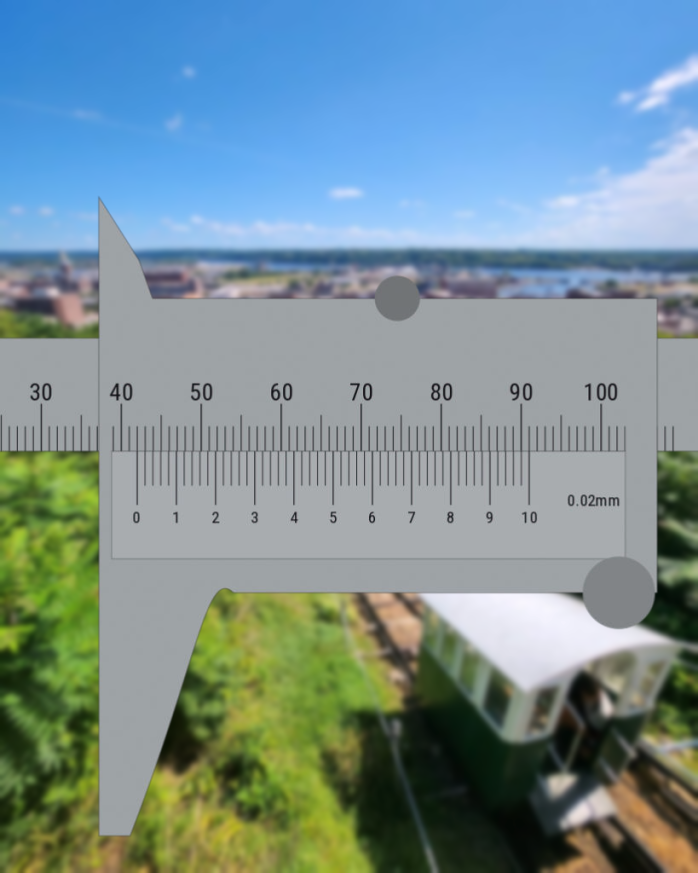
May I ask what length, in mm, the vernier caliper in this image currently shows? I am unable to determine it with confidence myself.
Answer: 42.0 mm
